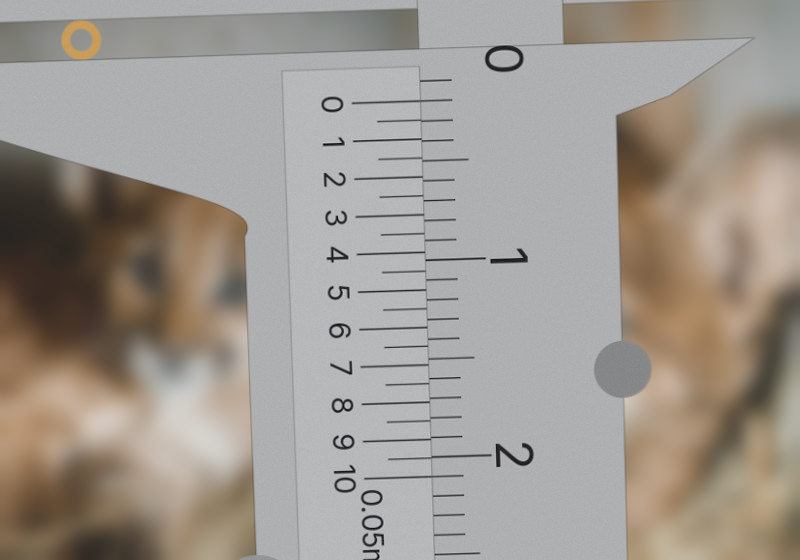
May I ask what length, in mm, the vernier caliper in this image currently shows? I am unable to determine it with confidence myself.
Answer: 2.0 mm
